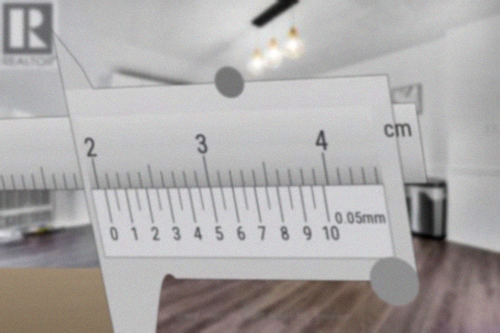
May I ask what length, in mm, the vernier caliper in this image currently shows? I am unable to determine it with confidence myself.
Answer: 20.6 mm
